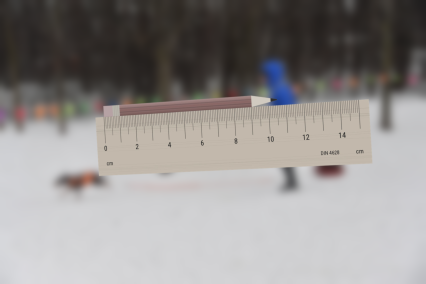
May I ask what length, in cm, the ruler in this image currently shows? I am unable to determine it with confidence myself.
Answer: 10.5 cm
